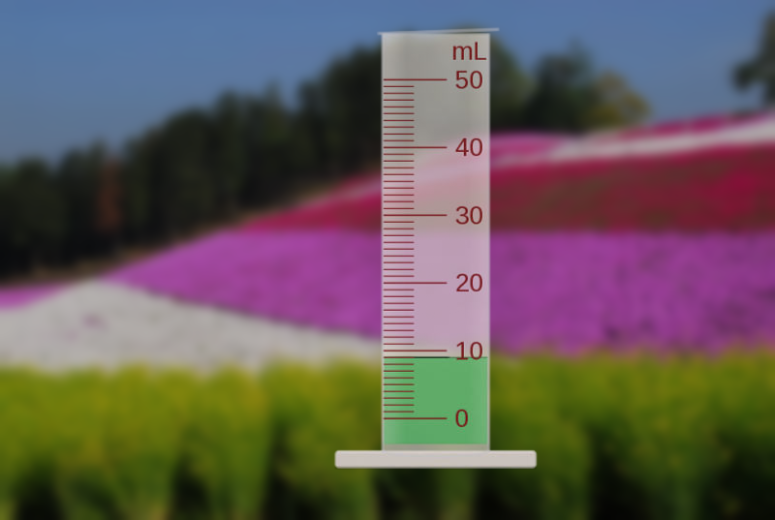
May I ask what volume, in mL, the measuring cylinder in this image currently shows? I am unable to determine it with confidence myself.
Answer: 9 mL
